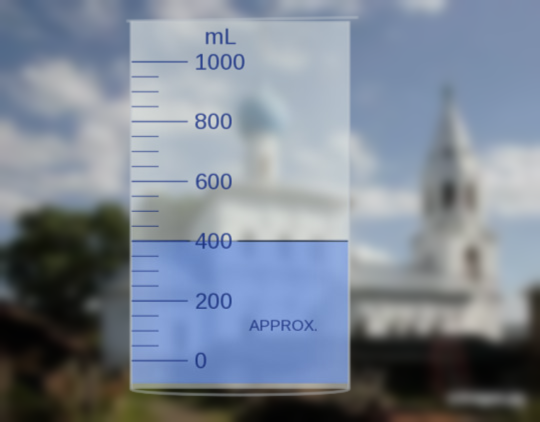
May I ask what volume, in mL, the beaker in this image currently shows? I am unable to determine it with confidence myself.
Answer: 400 mL
